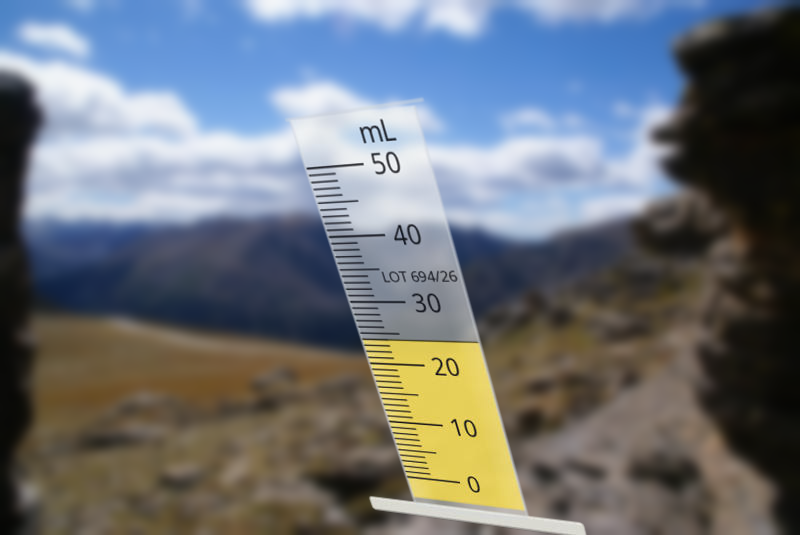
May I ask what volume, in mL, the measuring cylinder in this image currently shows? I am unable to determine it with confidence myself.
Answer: 24 mL
